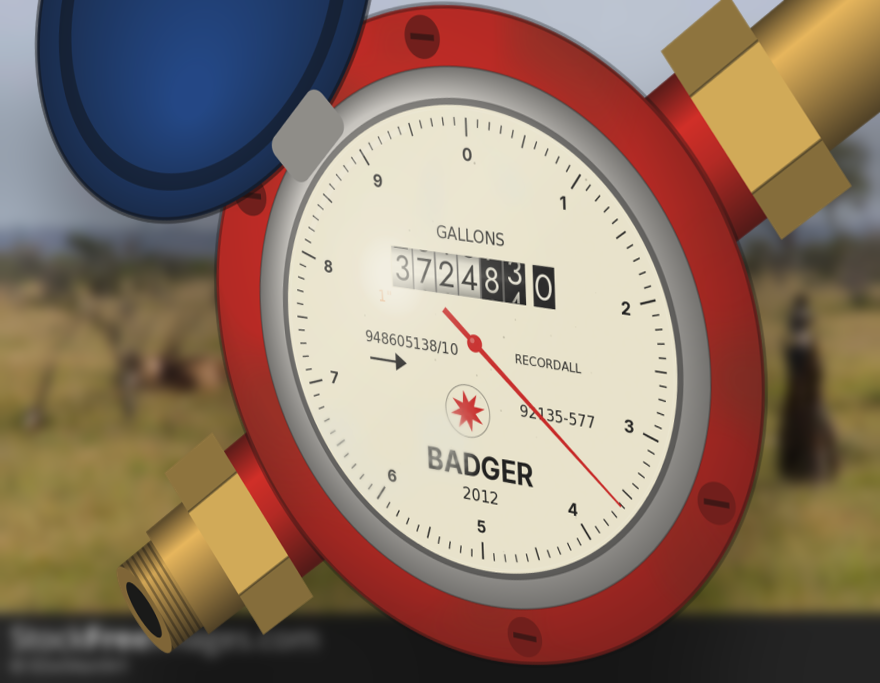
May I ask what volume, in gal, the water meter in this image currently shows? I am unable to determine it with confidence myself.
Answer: 3724833.6 gal
